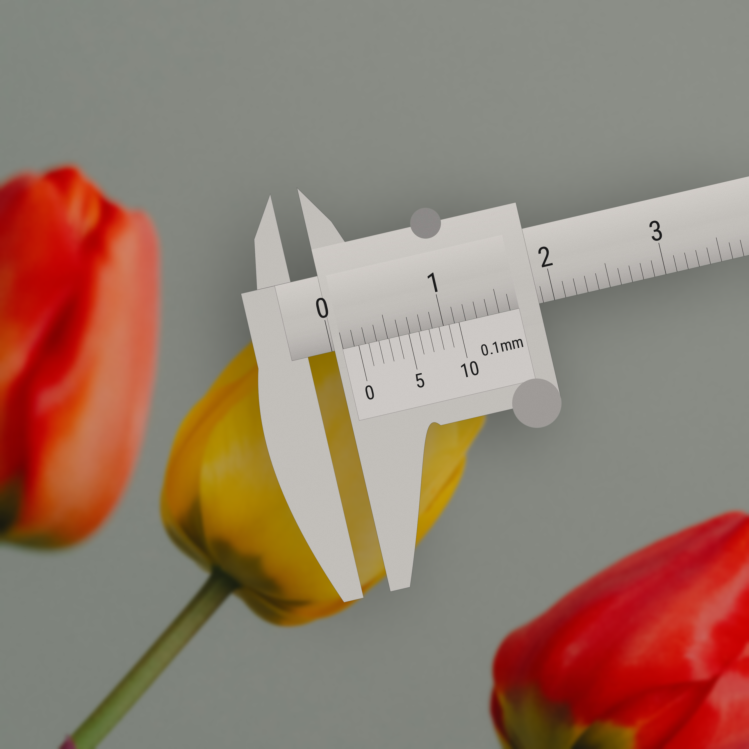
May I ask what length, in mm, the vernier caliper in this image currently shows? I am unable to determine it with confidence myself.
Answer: 2.4 mm
